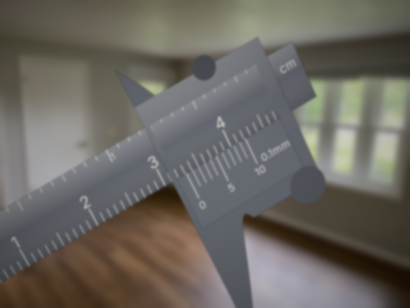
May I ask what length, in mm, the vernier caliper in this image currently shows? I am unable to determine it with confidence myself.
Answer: 33.2 mm
